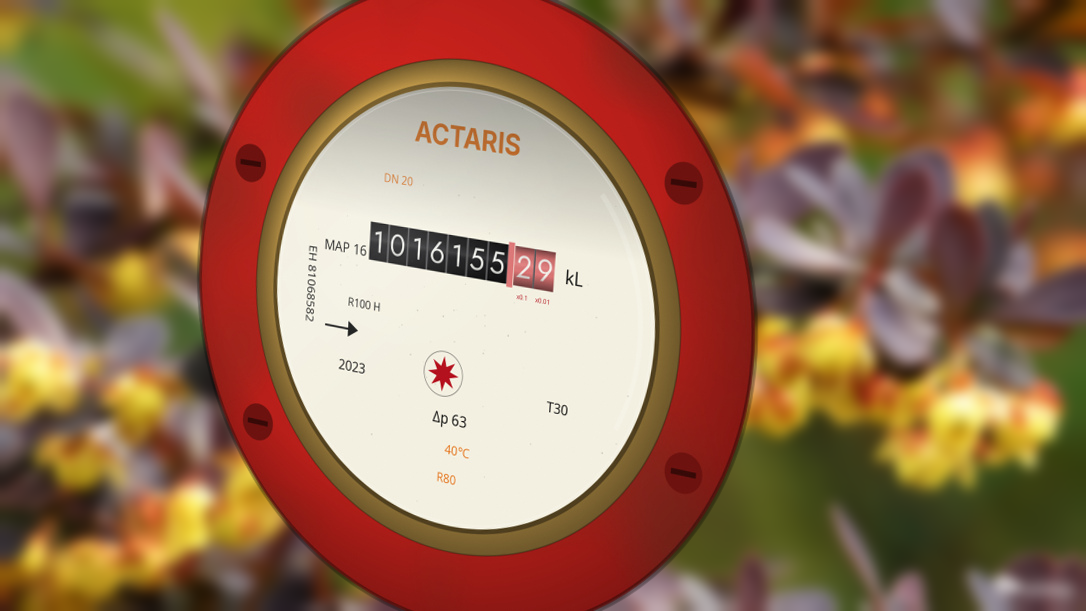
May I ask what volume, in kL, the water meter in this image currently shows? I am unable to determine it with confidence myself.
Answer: 1016155.29 kL
